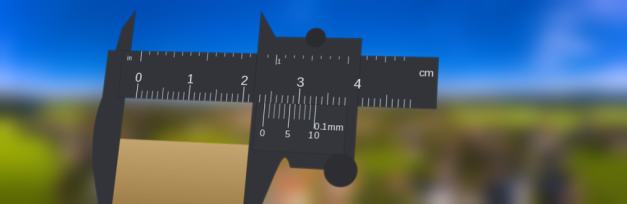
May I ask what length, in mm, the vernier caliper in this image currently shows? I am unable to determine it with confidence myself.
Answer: 24.0 mm
